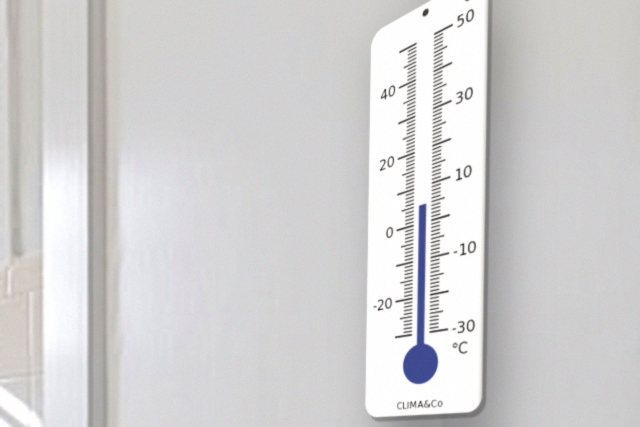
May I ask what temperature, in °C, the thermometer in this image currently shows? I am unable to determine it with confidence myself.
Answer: 5 °C
